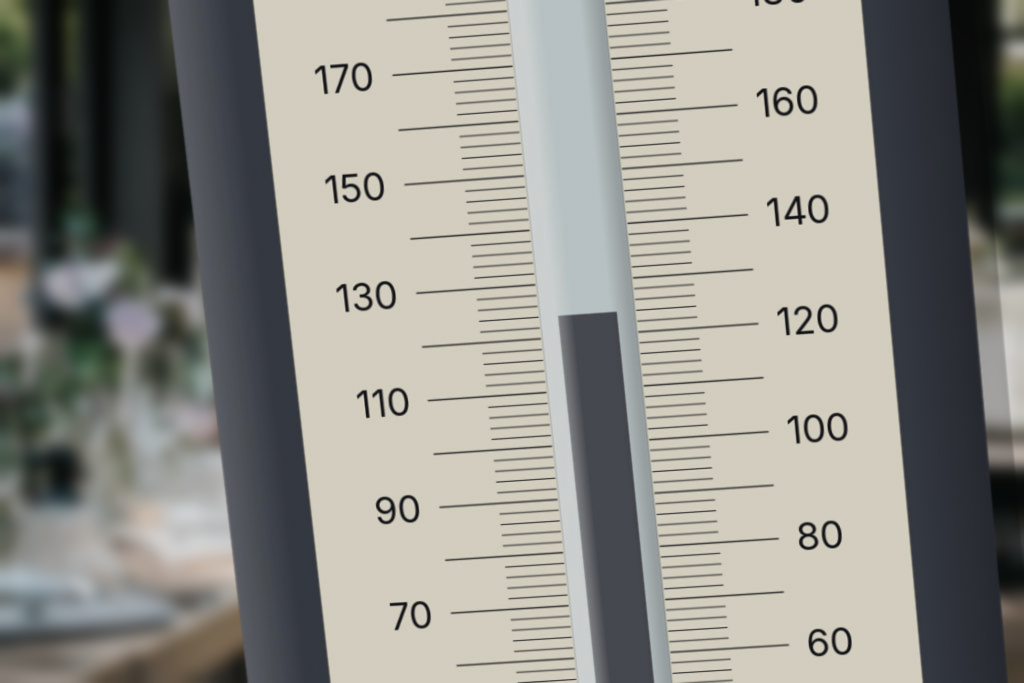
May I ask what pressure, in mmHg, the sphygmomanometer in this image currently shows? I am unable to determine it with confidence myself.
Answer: 124 mmHg
